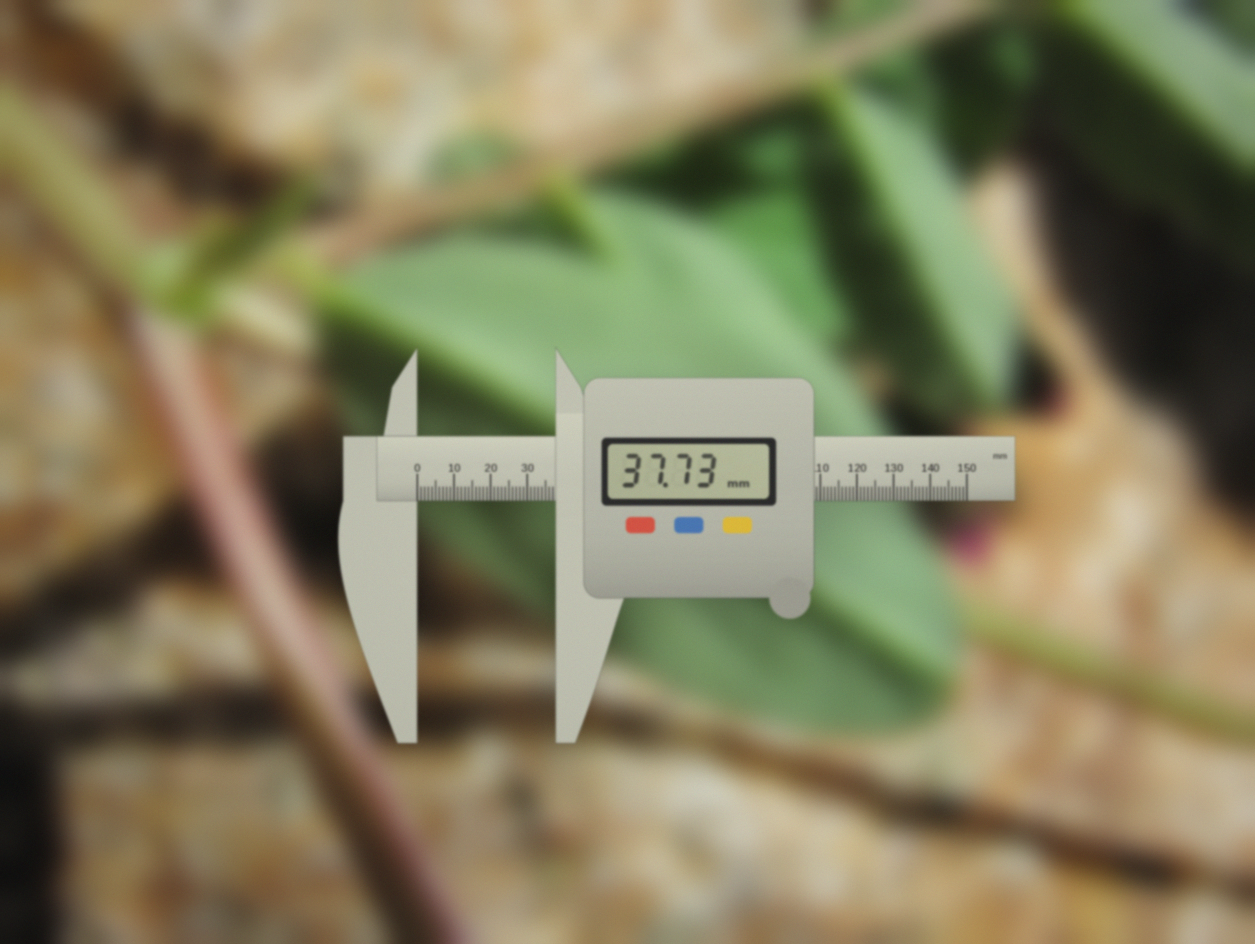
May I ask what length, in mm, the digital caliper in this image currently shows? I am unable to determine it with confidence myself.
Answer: 37.73 mm
